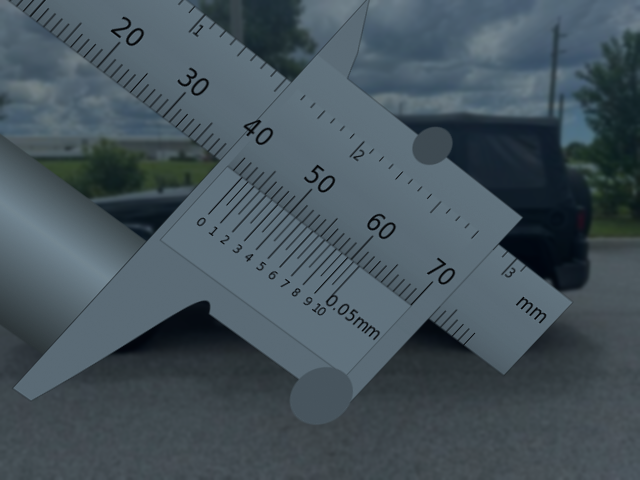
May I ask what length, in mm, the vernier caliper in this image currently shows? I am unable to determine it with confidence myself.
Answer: 42.4 mm
